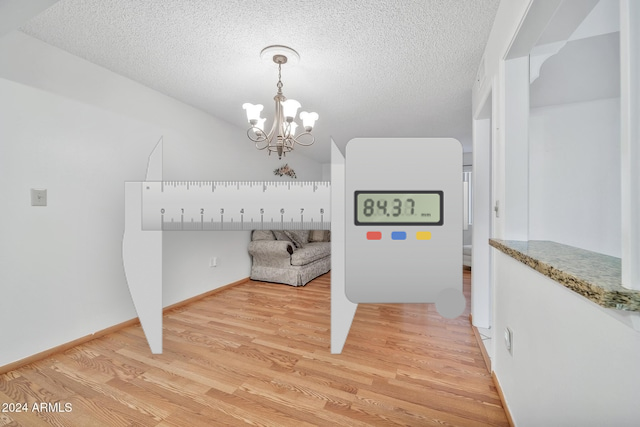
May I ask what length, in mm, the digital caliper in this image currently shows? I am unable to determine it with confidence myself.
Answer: 84.37 mm
